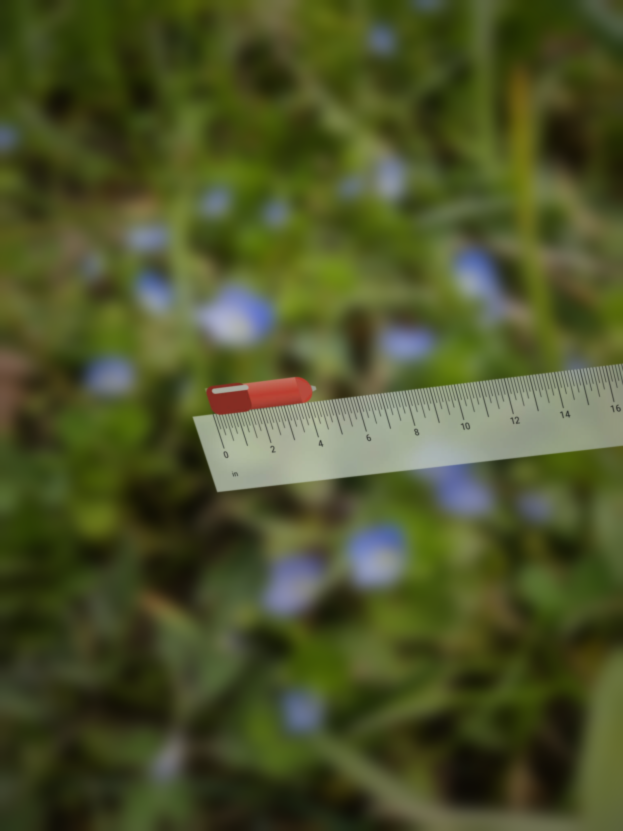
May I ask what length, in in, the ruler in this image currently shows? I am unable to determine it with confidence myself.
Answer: 4.5 in
